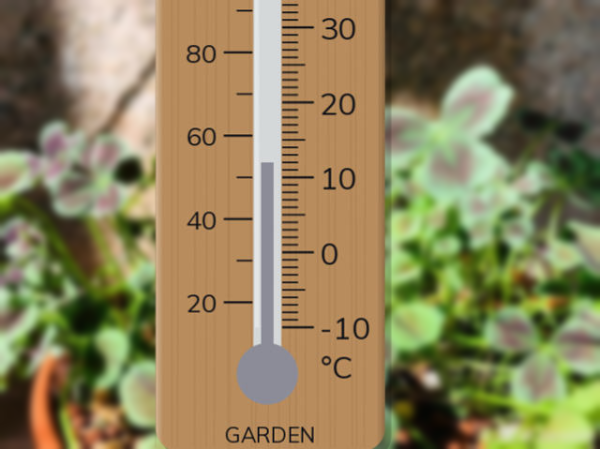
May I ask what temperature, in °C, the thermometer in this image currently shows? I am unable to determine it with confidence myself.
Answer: 12 °C
